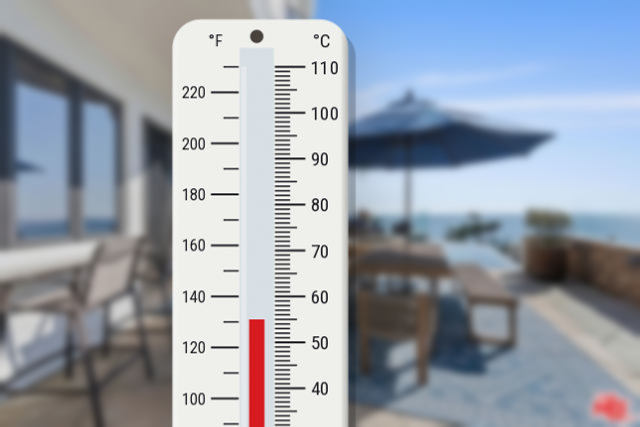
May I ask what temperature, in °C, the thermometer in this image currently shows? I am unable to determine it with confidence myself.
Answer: 55 °C
